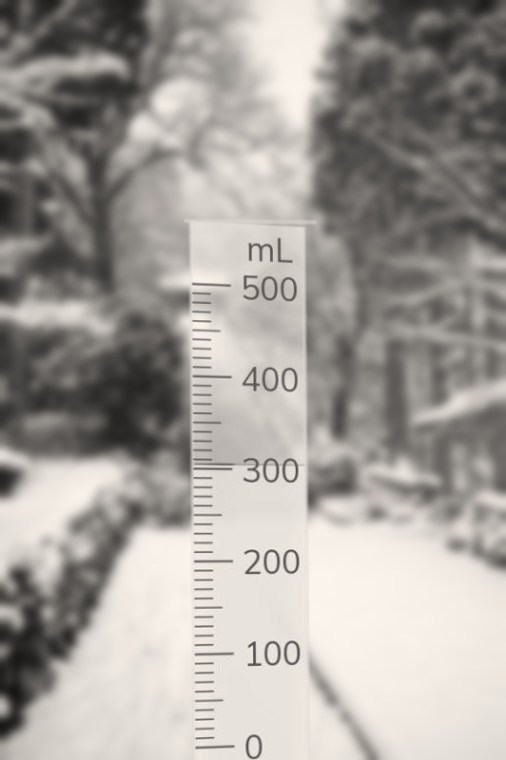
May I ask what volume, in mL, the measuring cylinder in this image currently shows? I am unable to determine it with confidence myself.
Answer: 305 mL
